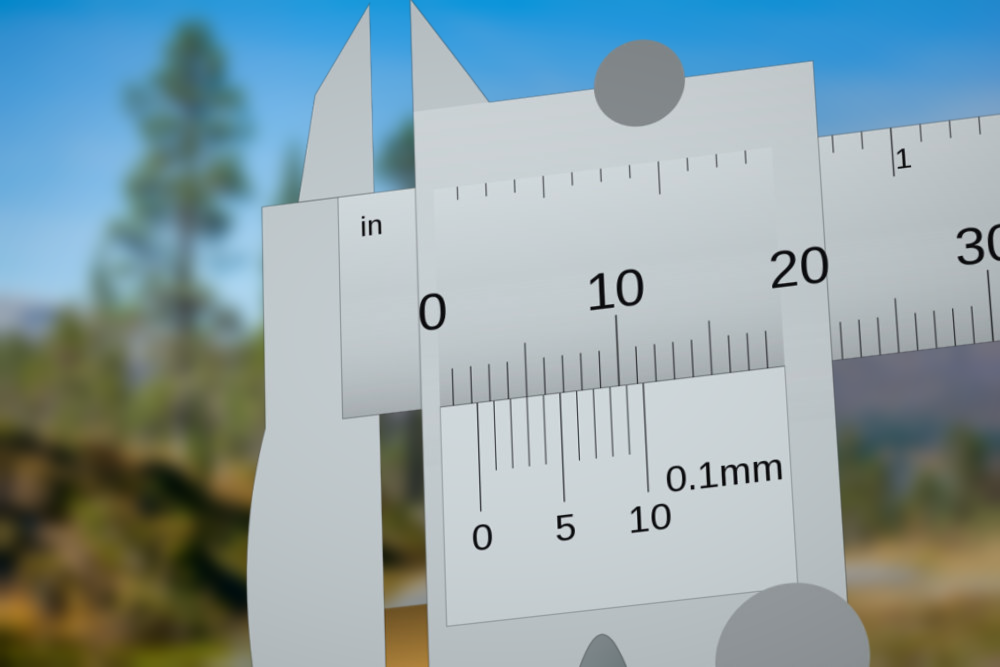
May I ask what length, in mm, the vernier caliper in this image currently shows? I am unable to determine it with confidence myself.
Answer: 2.3 mm
